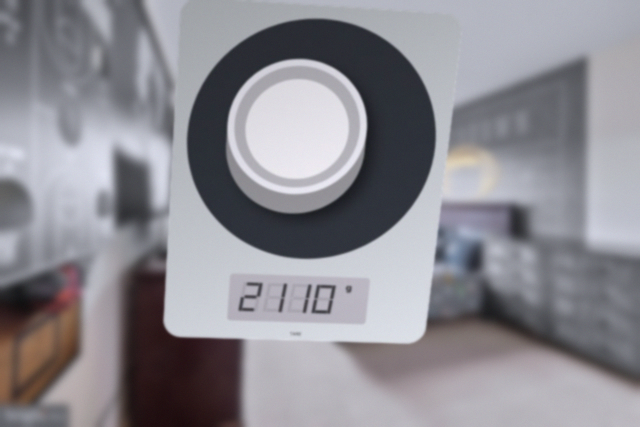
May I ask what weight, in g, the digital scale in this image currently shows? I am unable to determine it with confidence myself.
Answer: 2110 g
